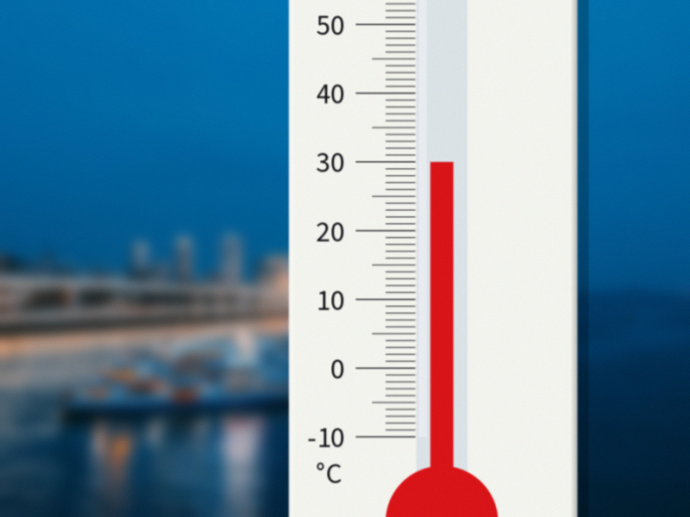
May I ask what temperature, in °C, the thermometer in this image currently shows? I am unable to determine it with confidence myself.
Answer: 30 °C
